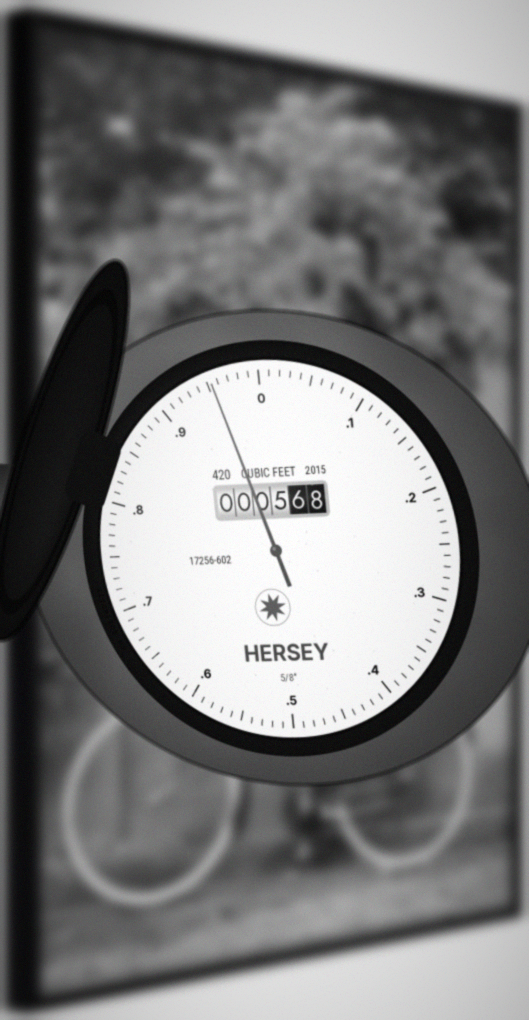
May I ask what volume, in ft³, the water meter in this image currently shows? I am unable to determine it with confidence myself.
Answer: 567.95 ft³
